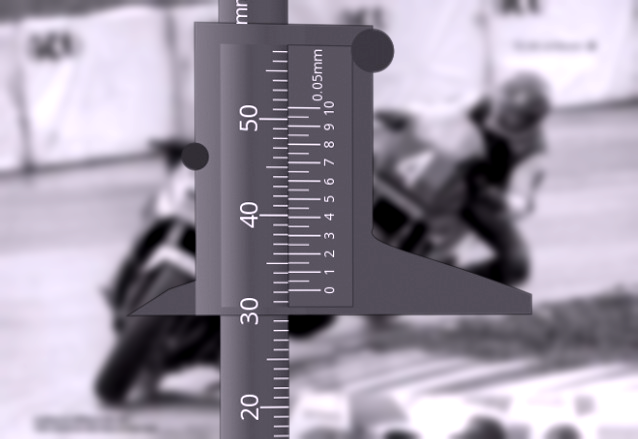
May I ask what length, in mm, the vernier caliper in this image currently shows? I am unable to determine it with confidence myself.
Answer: 32.2 mm
